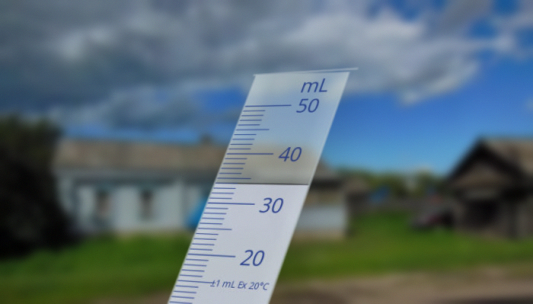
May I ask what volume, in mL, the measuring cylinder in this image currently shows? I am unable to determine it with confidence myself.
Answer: 34 mL
